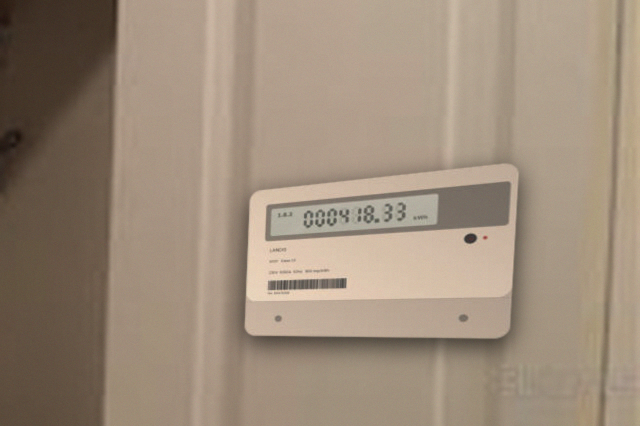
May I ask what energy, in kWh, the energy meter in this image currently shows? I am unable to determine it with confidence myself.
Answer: 418.33 kWh
